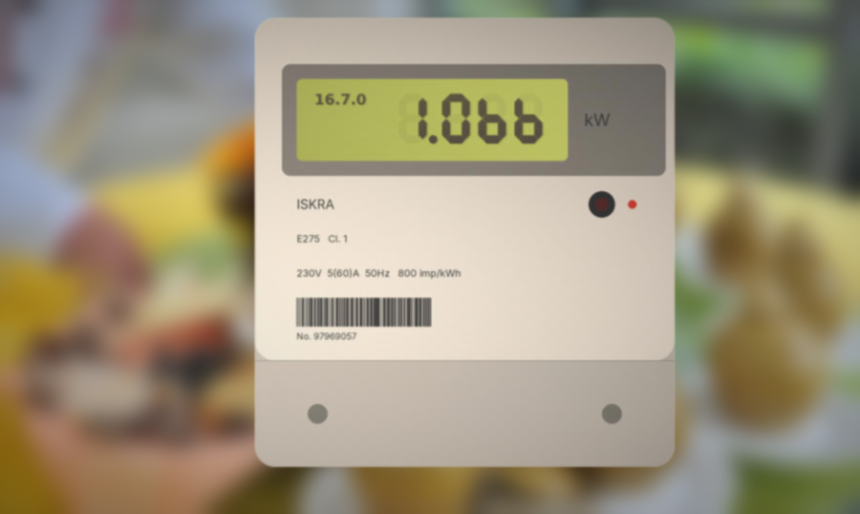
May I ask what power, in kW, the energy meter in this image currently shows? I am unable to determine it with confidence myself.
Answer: 1.066 kW
